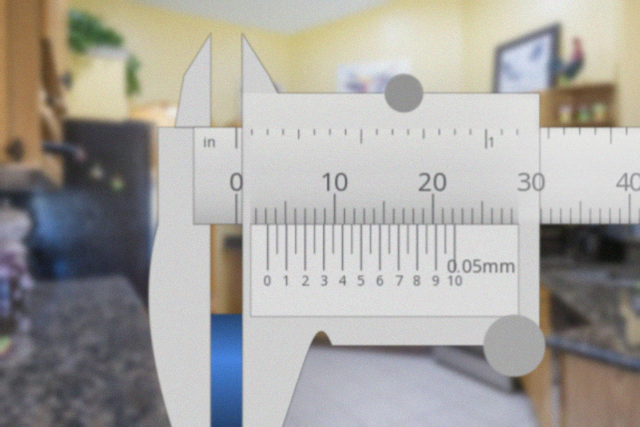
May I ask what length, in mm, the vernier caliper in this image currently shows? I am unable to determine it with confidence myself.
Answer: 3.2 mm
